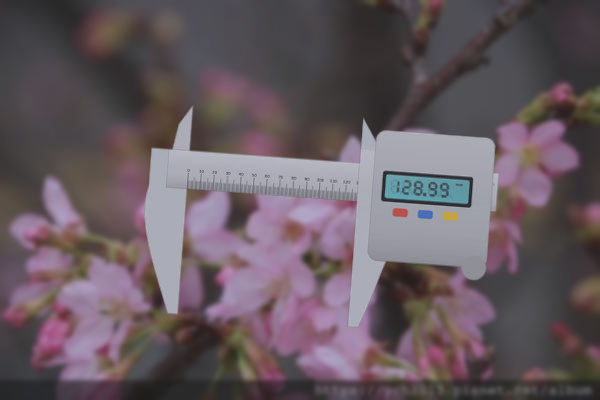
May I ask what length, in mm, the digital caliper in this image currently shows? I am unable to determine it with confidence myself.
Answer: 128.99 mm
